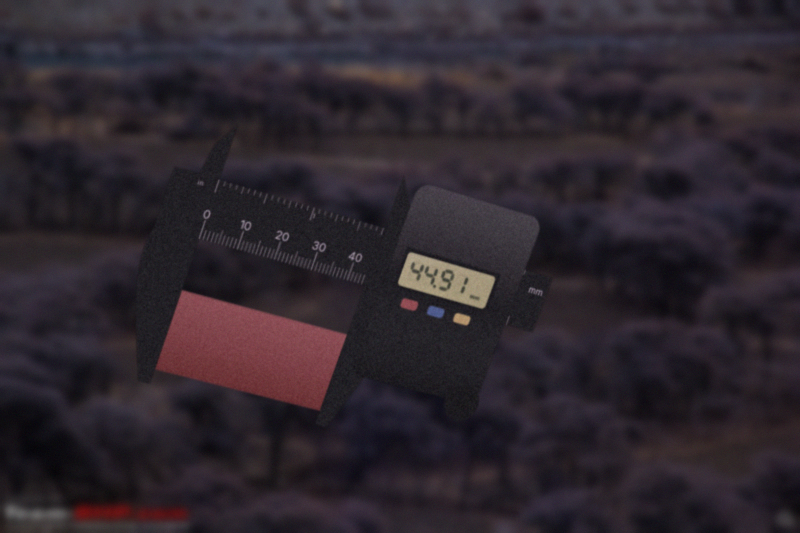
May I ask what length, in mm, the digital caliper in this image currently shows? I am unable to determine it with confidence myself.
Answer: 44.91 mm
